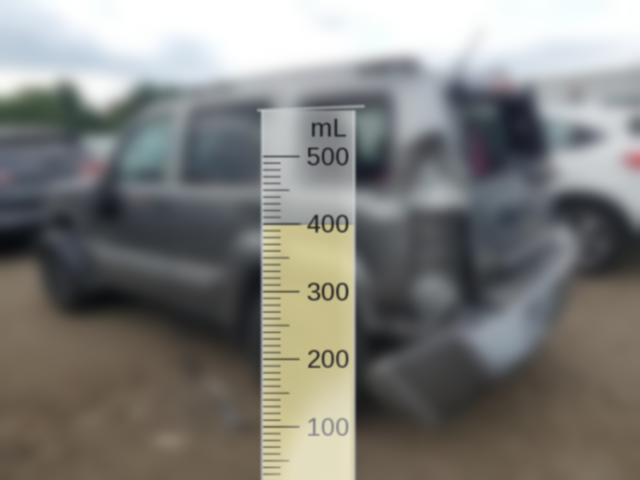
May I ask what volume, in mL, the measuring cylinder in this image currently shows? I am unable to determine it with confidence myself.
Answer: 400 mL
